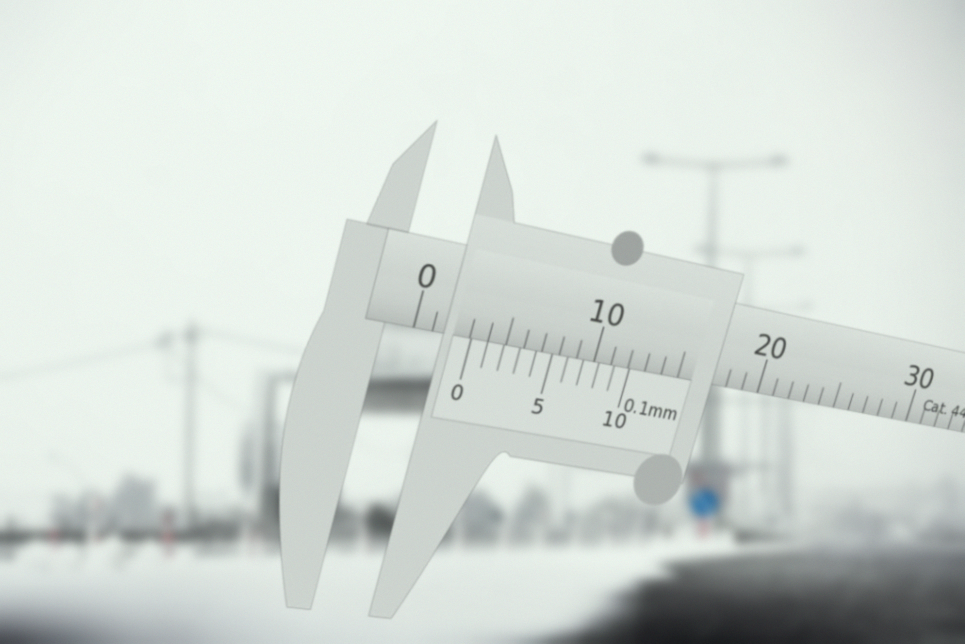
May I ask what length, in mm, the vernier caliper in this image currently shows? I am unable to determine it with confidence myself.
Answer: 3.1 mm
